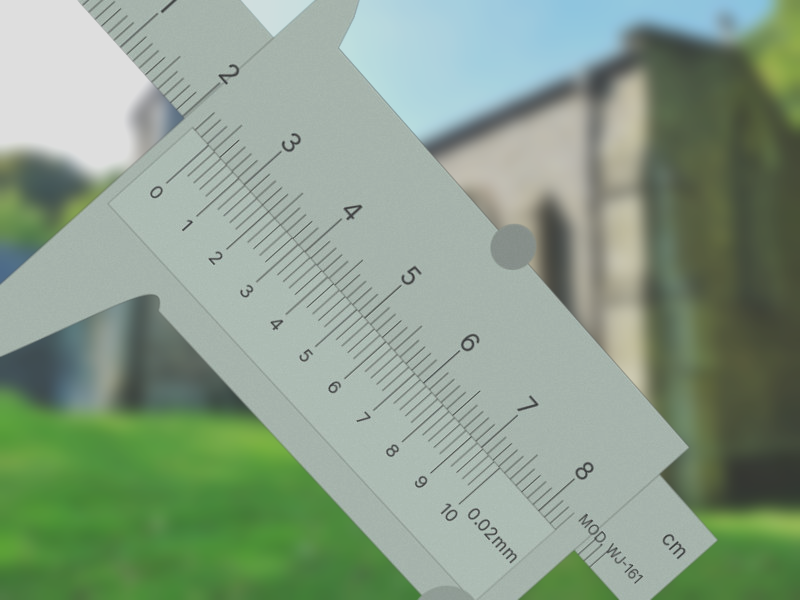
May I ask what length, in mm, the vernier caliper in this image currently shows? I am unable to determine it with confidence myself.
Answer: 24.2 mm
